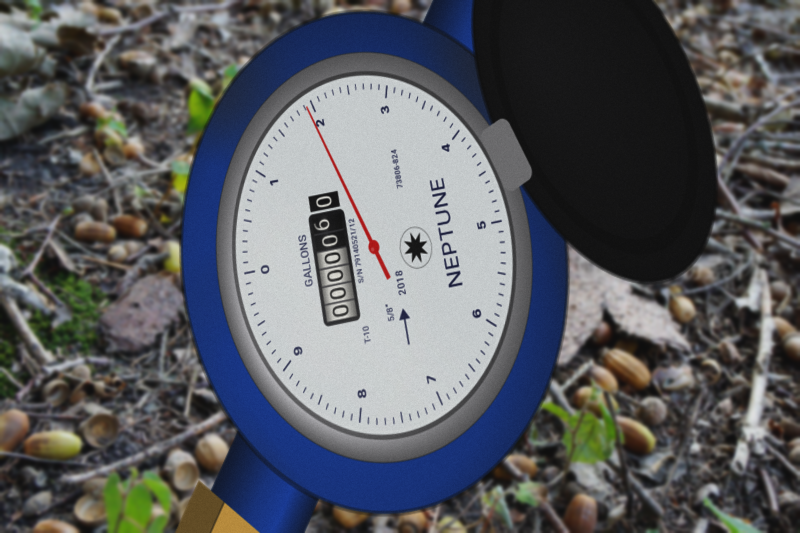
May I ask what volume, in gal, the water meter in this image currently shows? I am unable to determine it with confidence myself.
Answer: 61.9 gal
